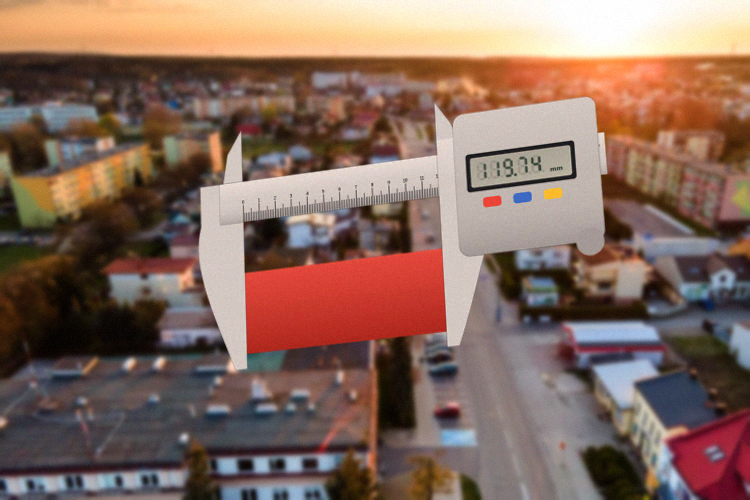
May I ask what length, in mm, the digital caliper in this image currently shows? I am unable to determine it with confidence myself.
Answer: 119.74 mm
